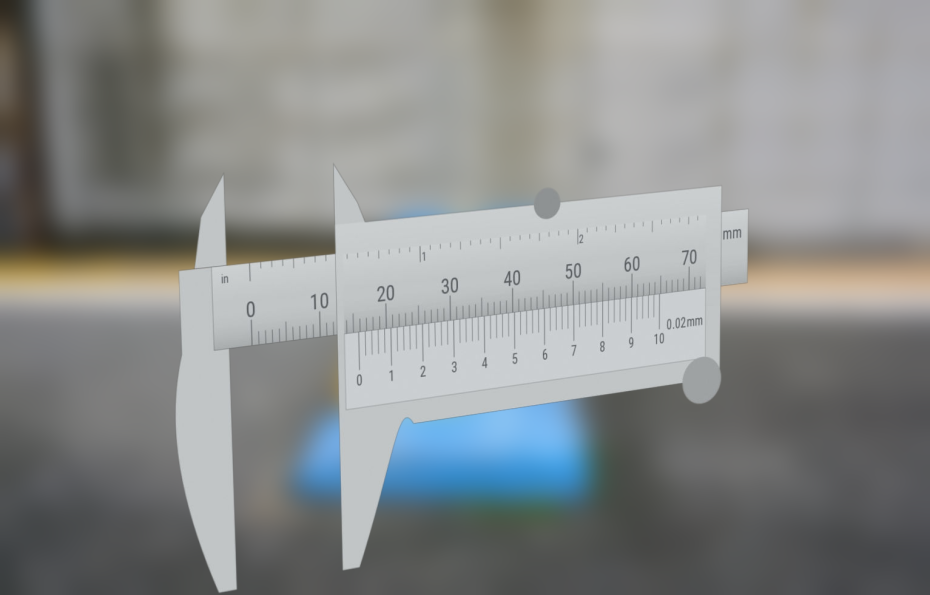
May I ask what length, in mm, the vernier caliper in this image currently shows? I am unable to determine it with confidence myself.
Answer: 15.8 mm
